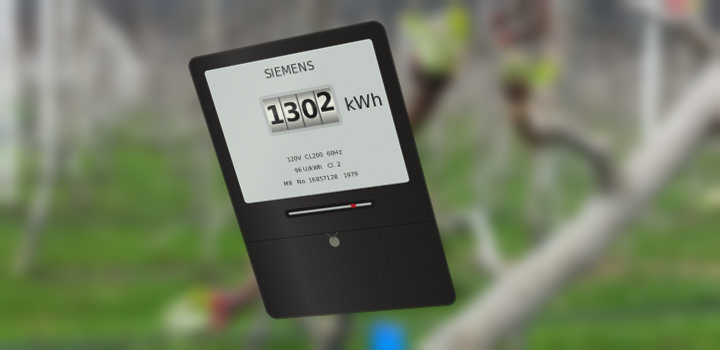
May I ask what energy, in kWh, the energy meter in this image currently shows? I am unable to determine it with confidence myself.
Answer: 1302 kWh
